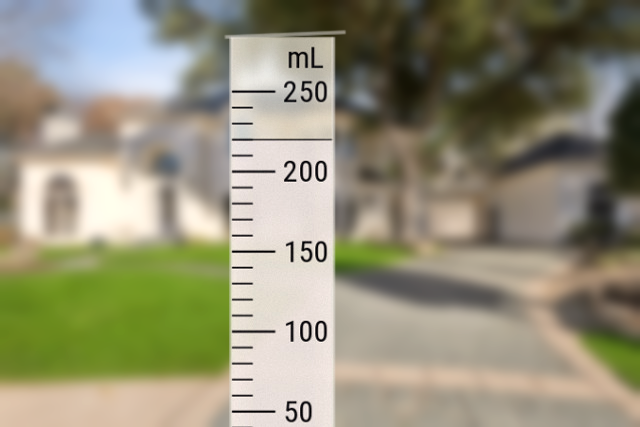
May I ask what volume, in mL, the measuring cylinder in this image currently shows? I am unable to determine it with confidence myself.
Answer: 220 mL
